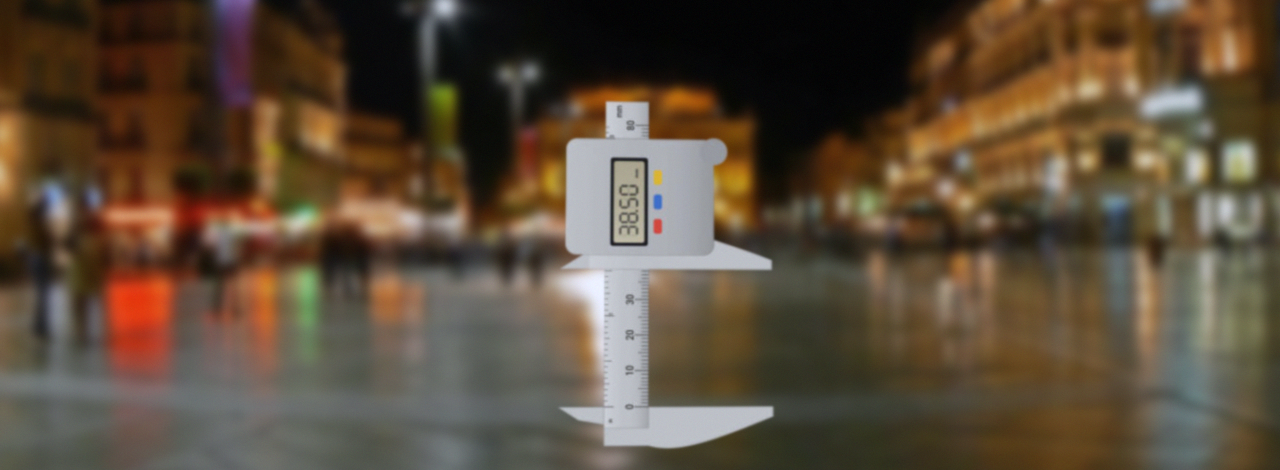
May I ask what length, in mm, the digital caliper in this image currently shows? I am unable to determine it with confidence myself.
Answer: 38.50 mm
